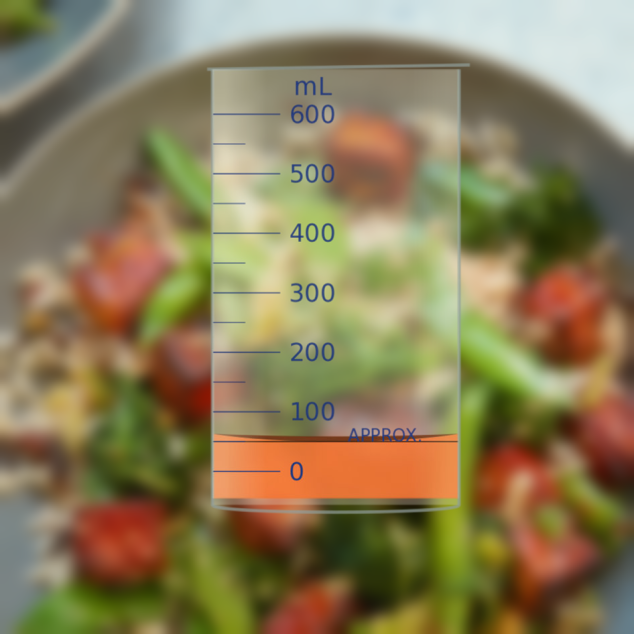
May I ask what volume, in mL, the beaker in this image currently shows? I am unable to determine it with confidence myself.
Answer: 50 mL
